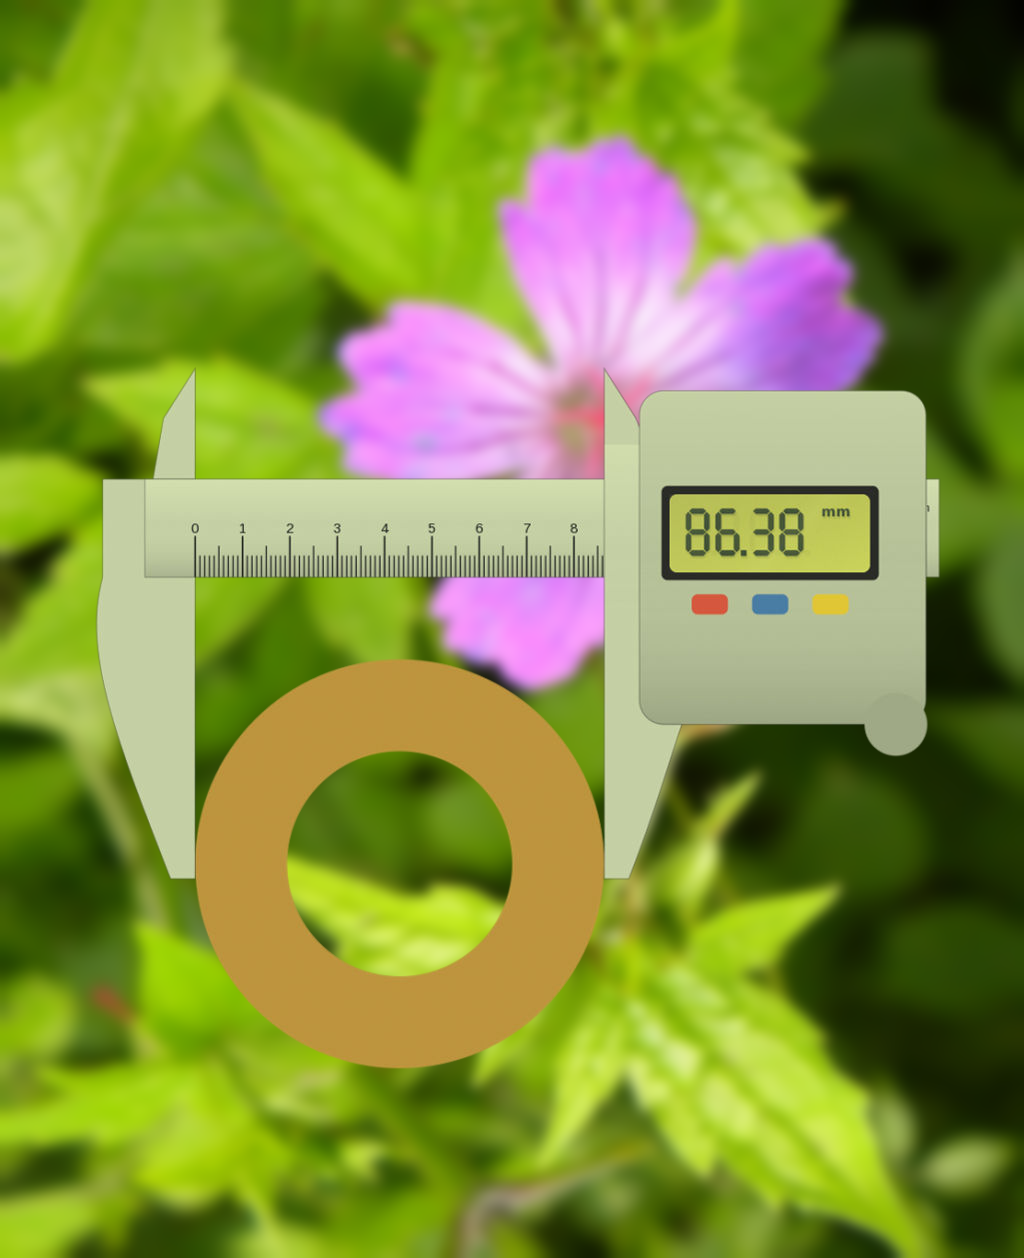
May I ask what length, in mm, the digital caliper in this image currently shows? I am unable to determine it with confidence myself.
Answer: 86.38 mm
